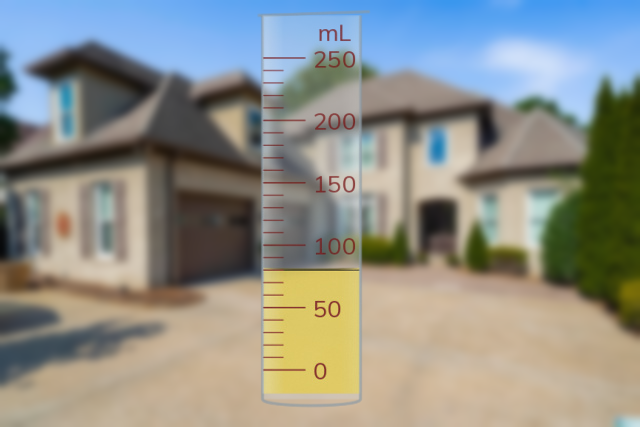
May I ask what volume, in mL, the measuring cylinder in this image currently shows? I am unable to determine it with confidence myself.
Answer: 80 mL
